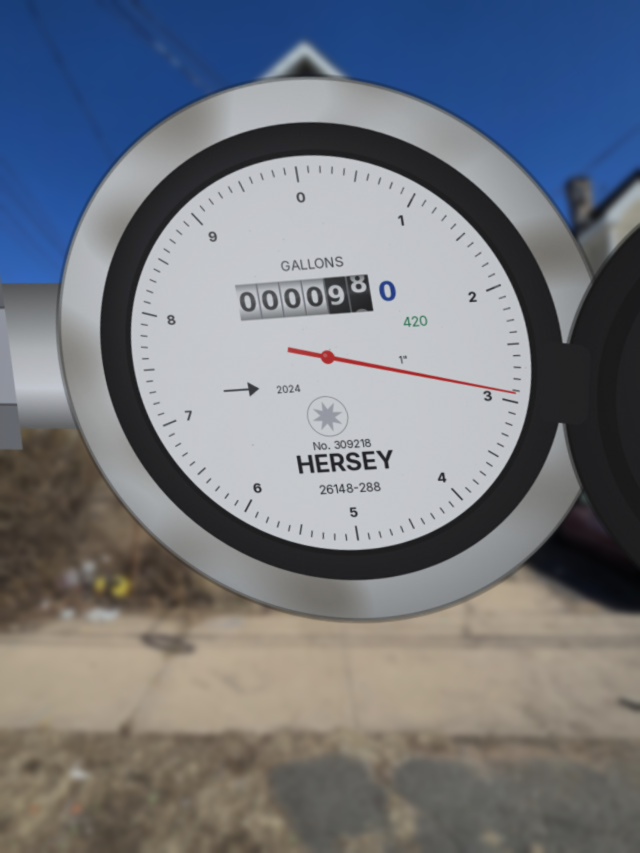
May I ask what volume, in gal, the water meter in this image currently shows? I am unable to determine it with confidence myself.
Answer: 982.9 gal
